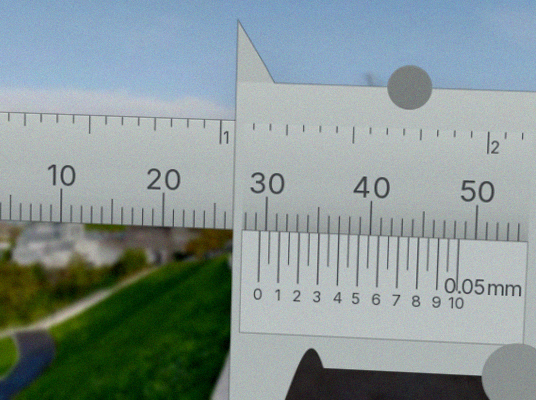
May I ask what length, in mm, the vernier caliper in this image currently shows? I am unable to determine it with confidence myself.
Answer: 29.4 mm
